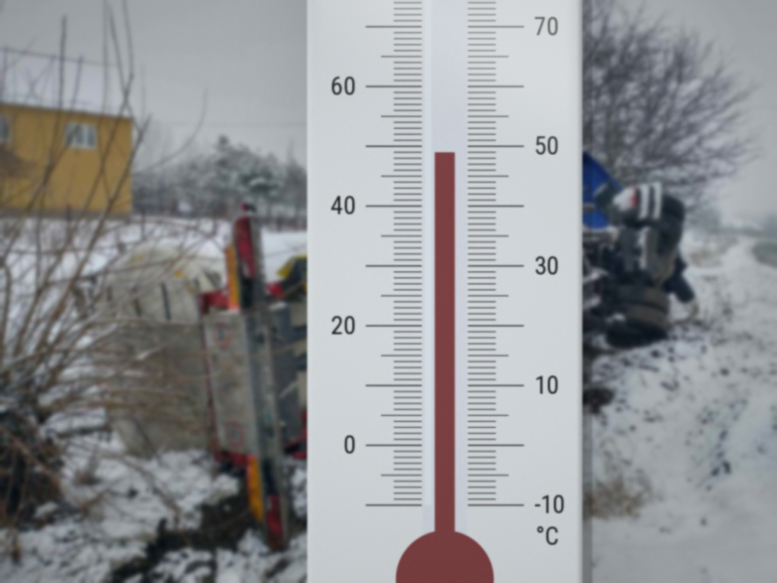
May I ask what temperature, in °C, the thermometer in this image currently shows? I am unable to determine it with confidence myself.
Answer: 49 °C
